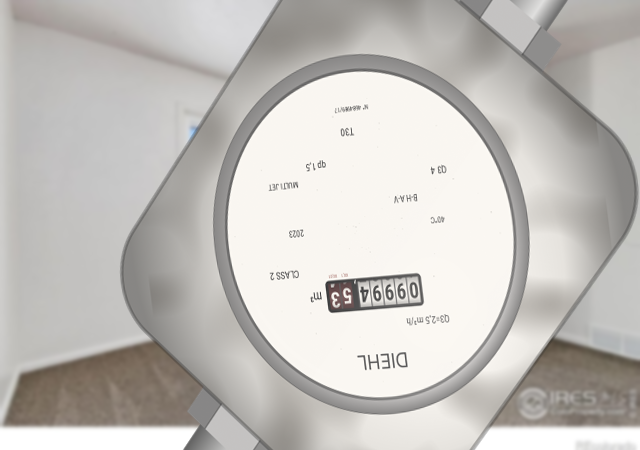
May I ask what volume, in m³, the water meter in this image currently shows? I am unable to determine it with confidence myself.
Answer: 9994.53 m³
